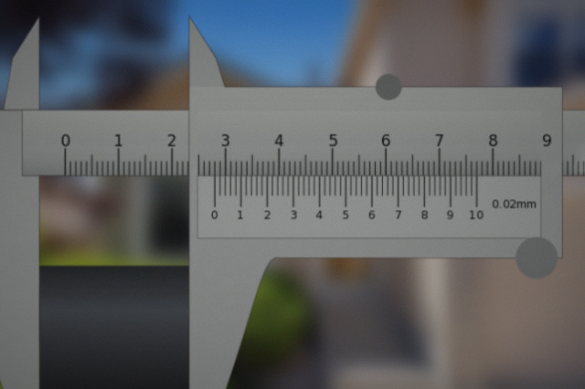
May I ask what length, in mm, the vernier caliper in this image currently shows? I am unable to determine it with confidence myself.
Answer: 28.0 mm
